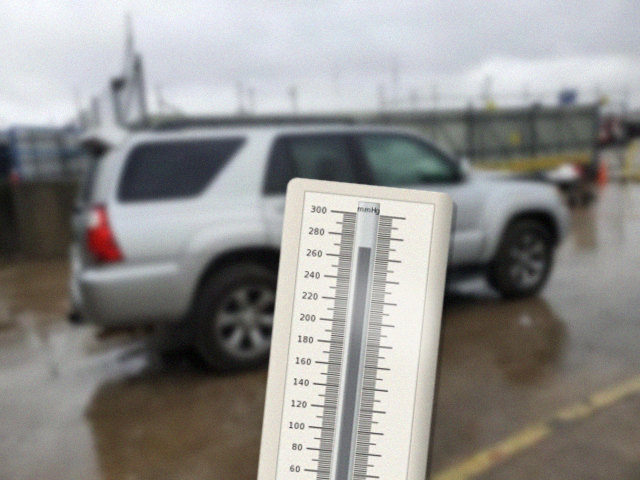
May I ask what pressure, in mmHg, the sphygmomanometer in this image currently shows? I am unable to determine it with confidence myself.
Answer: 270 mmHg
